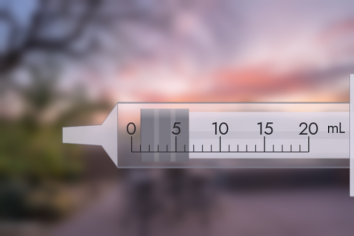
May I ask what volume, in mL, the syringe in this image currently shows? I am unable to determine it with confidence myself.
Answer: 1 mL
